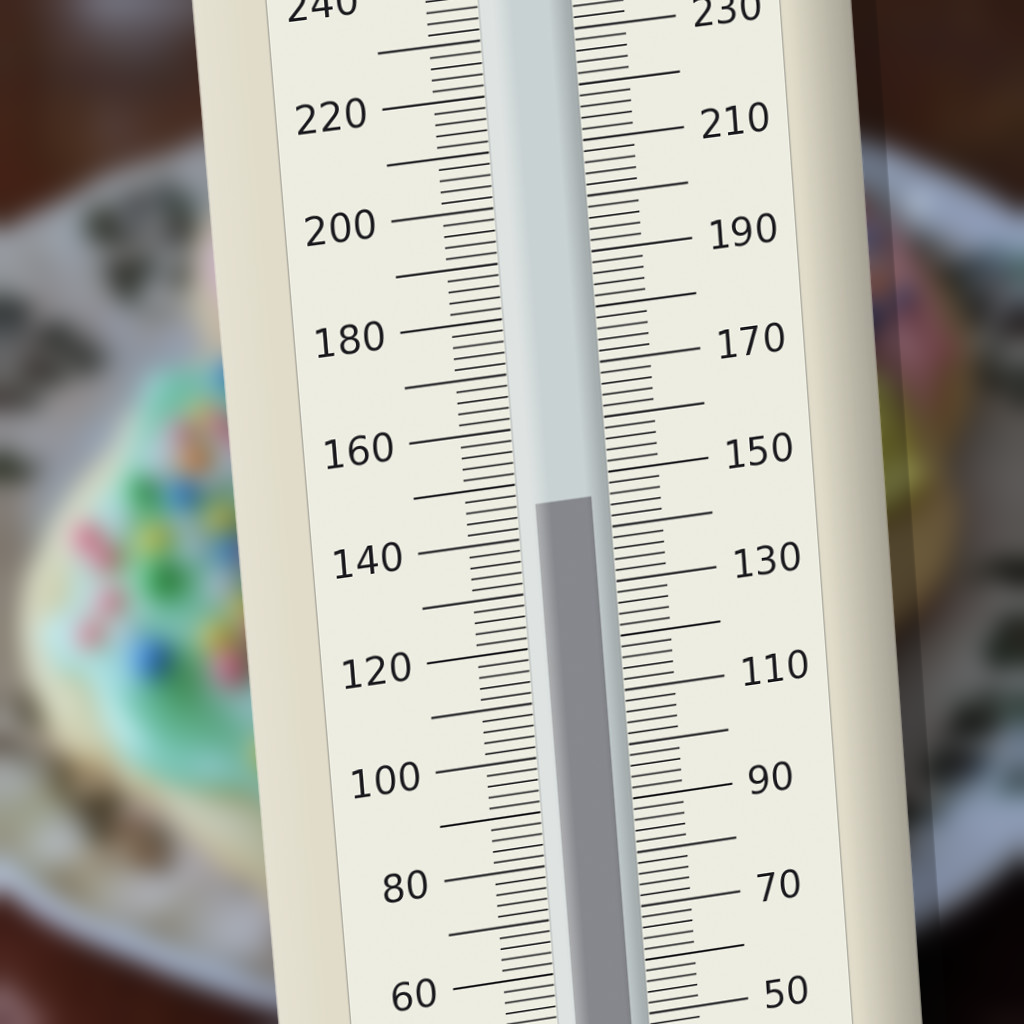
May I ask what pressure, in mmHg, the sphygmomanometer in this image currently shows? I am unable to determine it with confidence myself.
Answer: 146 mmHg
